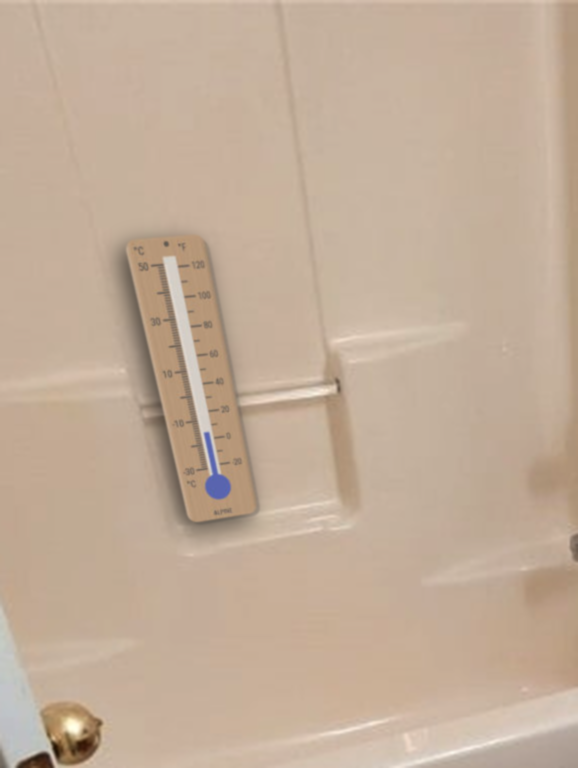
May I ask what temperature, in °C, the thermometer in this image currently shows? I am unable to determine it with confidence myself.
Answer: -15 °C
